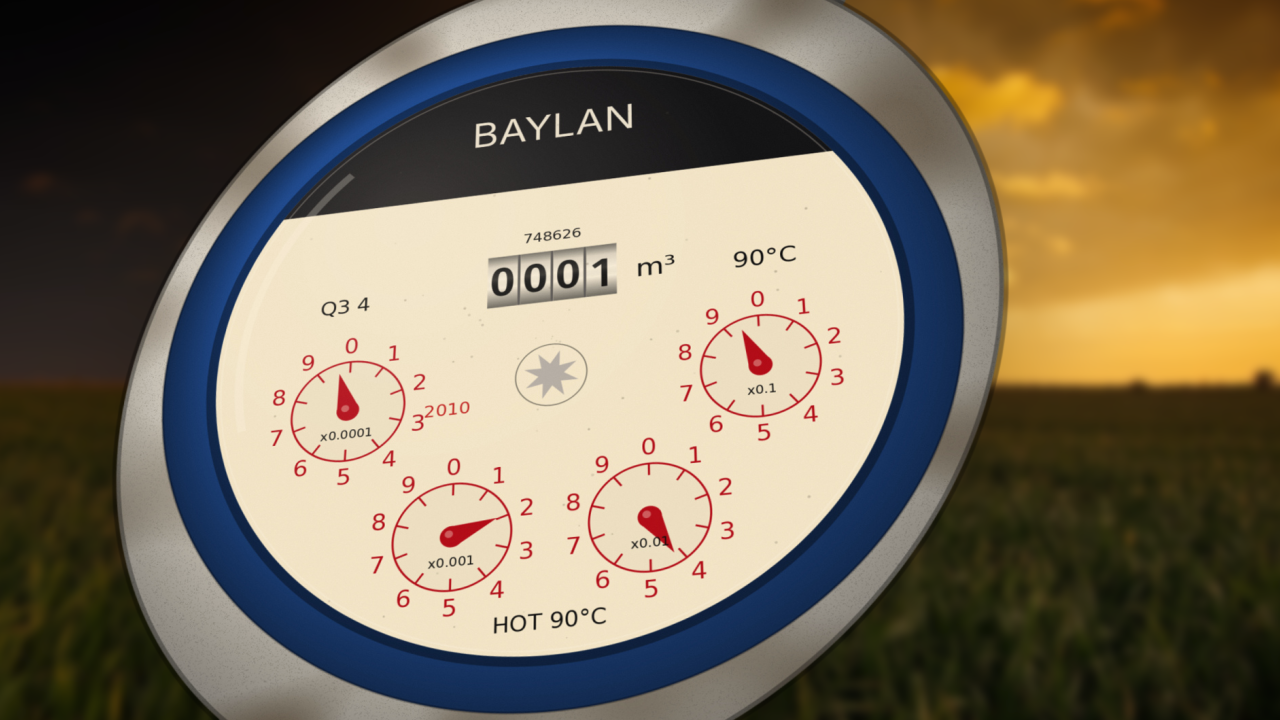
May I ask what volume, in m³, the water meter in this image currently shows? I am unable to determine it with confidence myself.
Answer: 0.9419 m³
